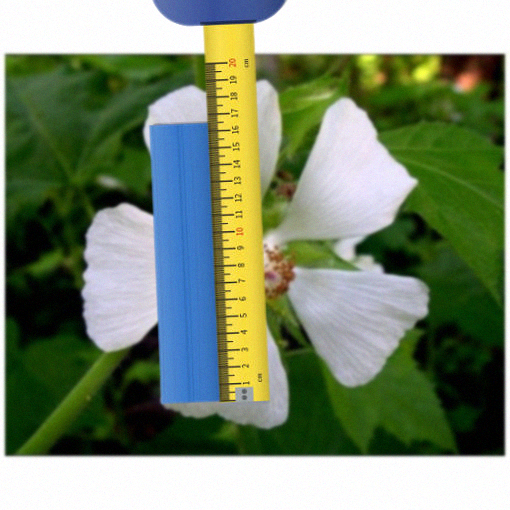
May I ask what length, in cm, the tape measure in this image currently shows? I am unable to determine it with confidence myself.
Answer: 16.5 cm
